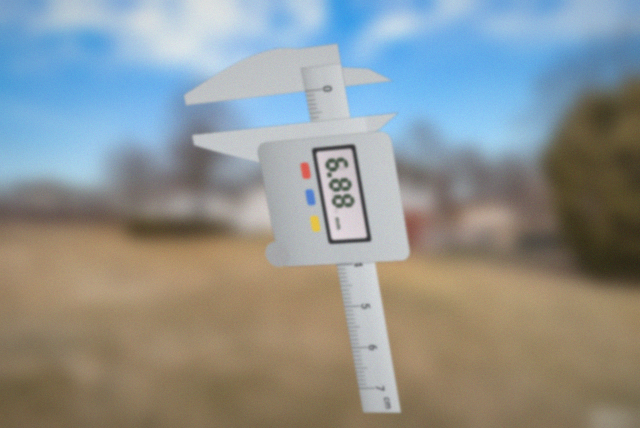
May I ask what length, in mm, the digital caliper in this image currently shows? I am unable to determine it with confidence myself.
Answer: 6.88 mm
